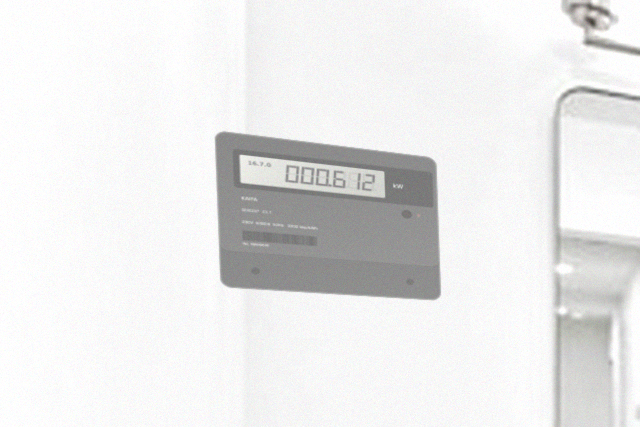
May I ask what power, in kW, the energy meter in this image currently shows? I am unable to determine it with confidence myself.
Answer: 0.612 kW
